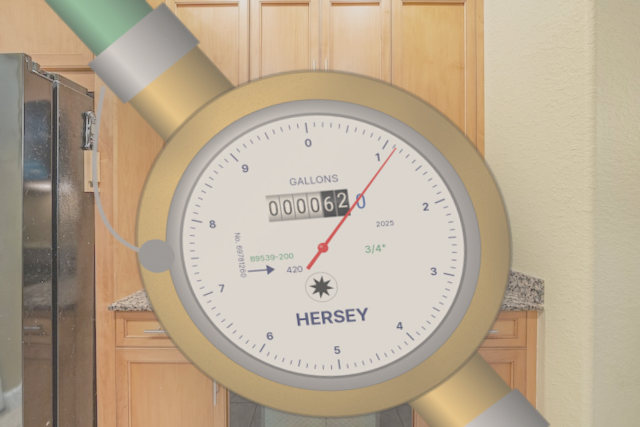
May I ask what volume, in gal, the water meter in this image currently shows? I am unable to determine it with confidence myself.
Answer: 621.1 gal
